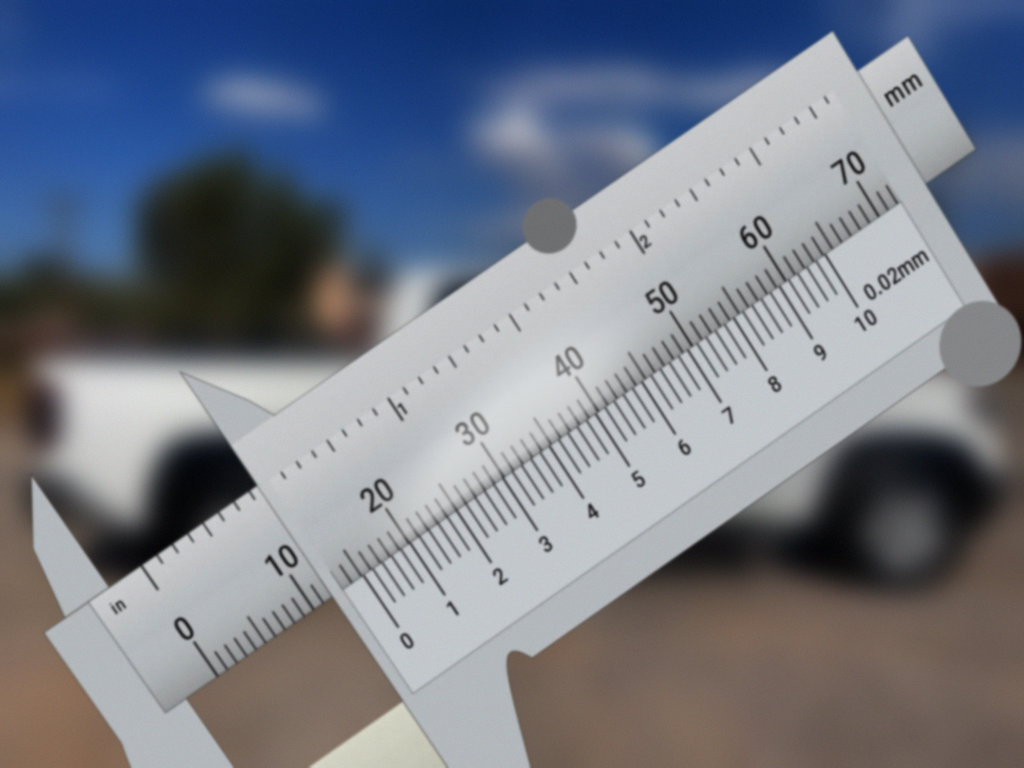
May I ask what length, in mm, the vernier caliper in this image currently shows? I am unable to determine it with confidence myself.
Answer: 15.2 mm
